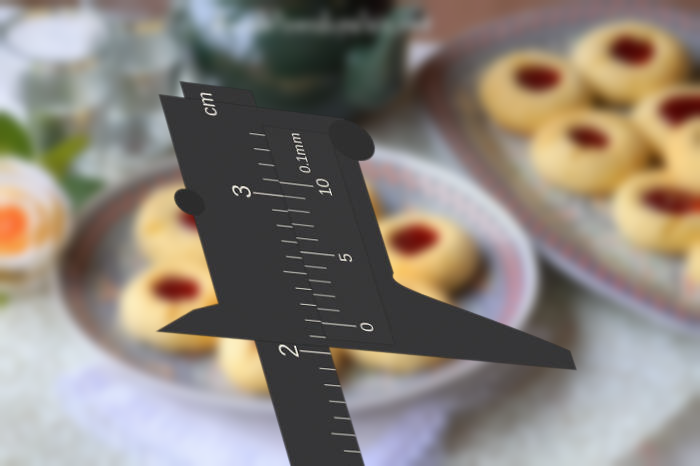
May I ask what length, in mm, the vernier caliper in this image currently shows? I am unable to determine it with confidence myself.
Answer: 21.9 mm
